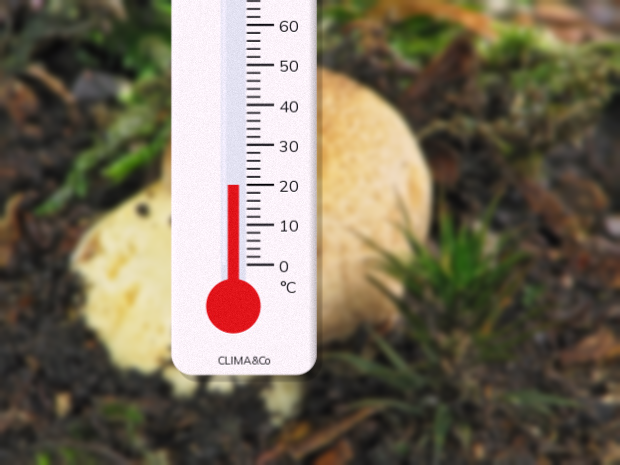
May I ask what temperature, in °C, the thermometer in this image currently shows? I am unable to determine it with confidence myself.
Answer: 20 °C
